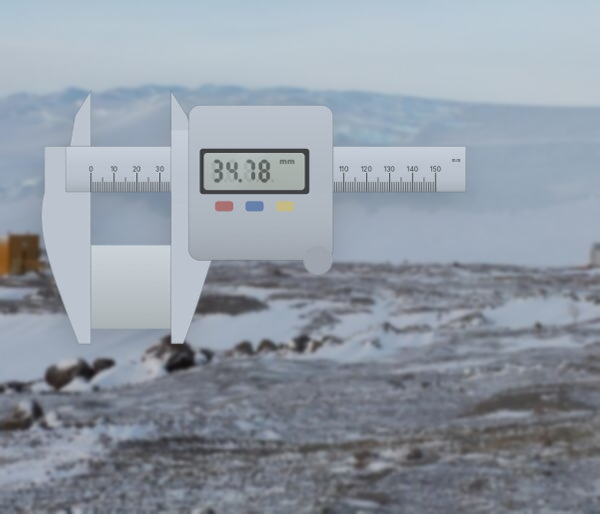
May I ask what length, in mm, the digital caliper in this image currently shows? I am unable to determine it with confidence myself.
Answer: 34.78 mm
